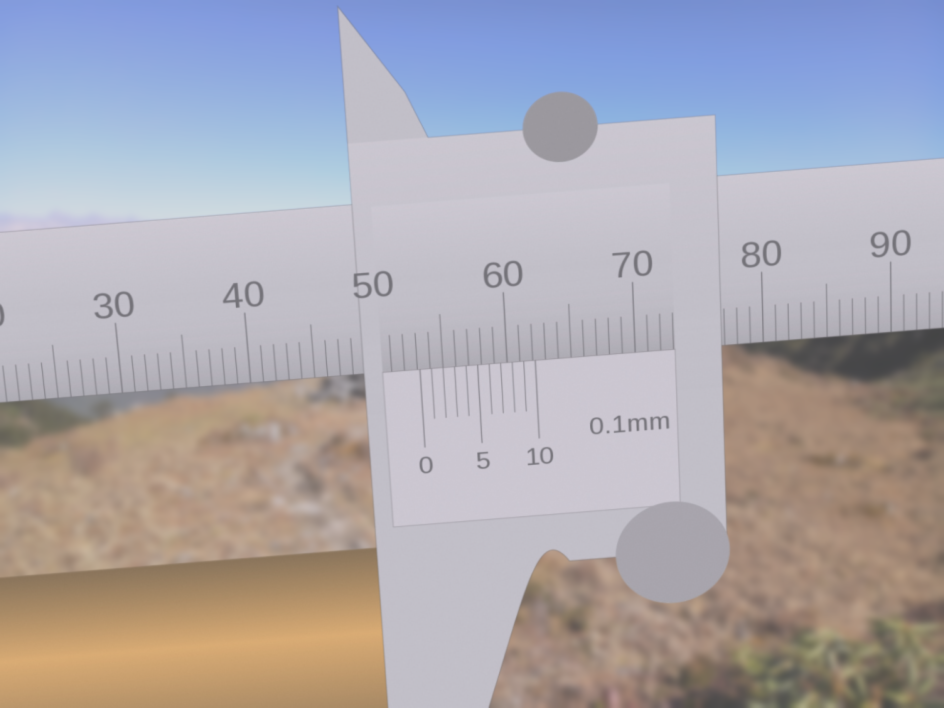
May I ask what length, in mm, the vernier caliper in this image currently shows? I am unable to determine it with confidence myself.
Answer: 53.2 mm
